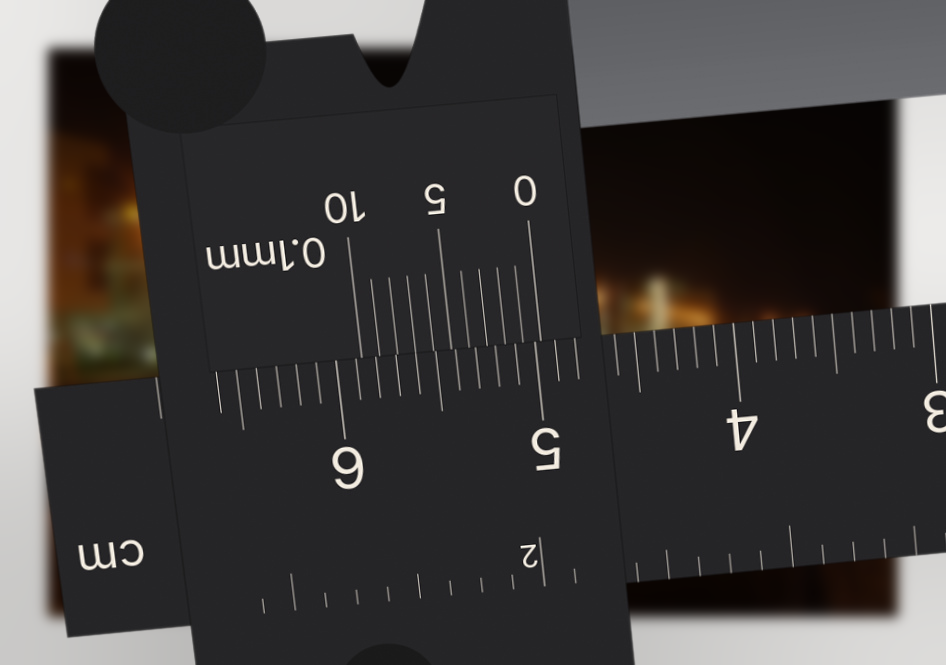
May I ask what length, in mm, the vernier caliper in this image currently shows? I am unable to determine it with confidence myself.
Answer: 49.7 mm
